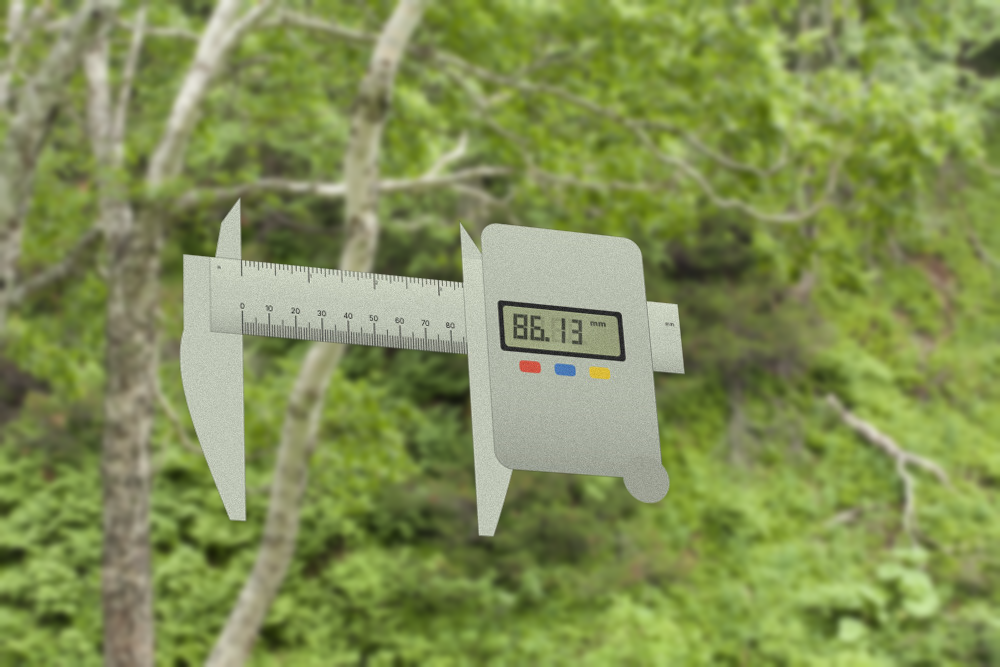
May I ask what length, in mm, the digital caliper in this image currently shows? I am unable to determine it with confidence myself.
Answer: 86.13 mm
